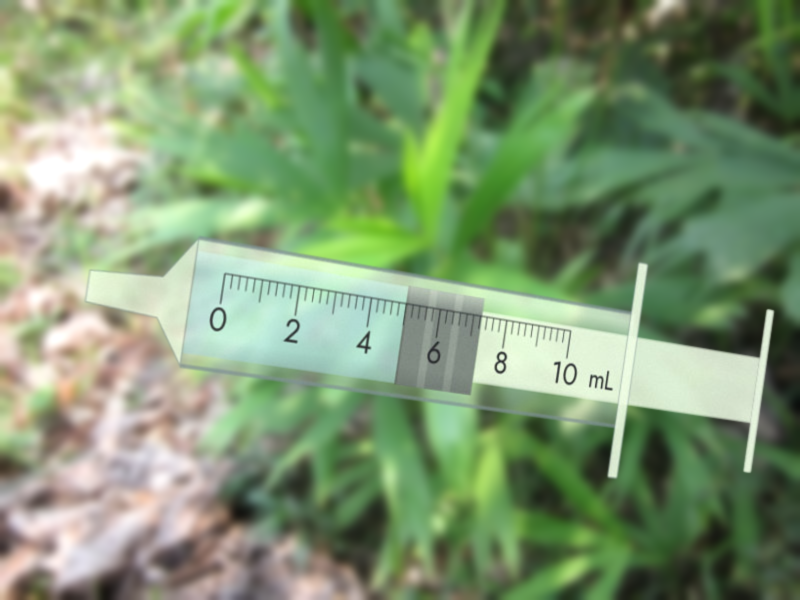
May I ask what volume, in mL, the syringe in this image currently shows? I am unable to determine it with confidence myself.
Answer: 5 mL
